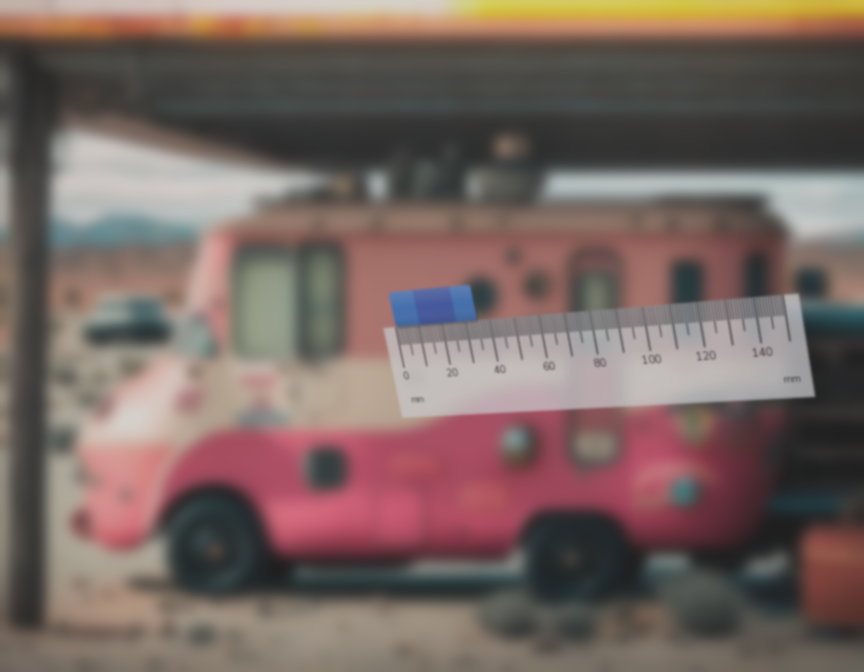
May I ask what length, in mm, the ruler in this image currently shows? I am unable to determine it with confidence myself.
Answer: 35 mm
